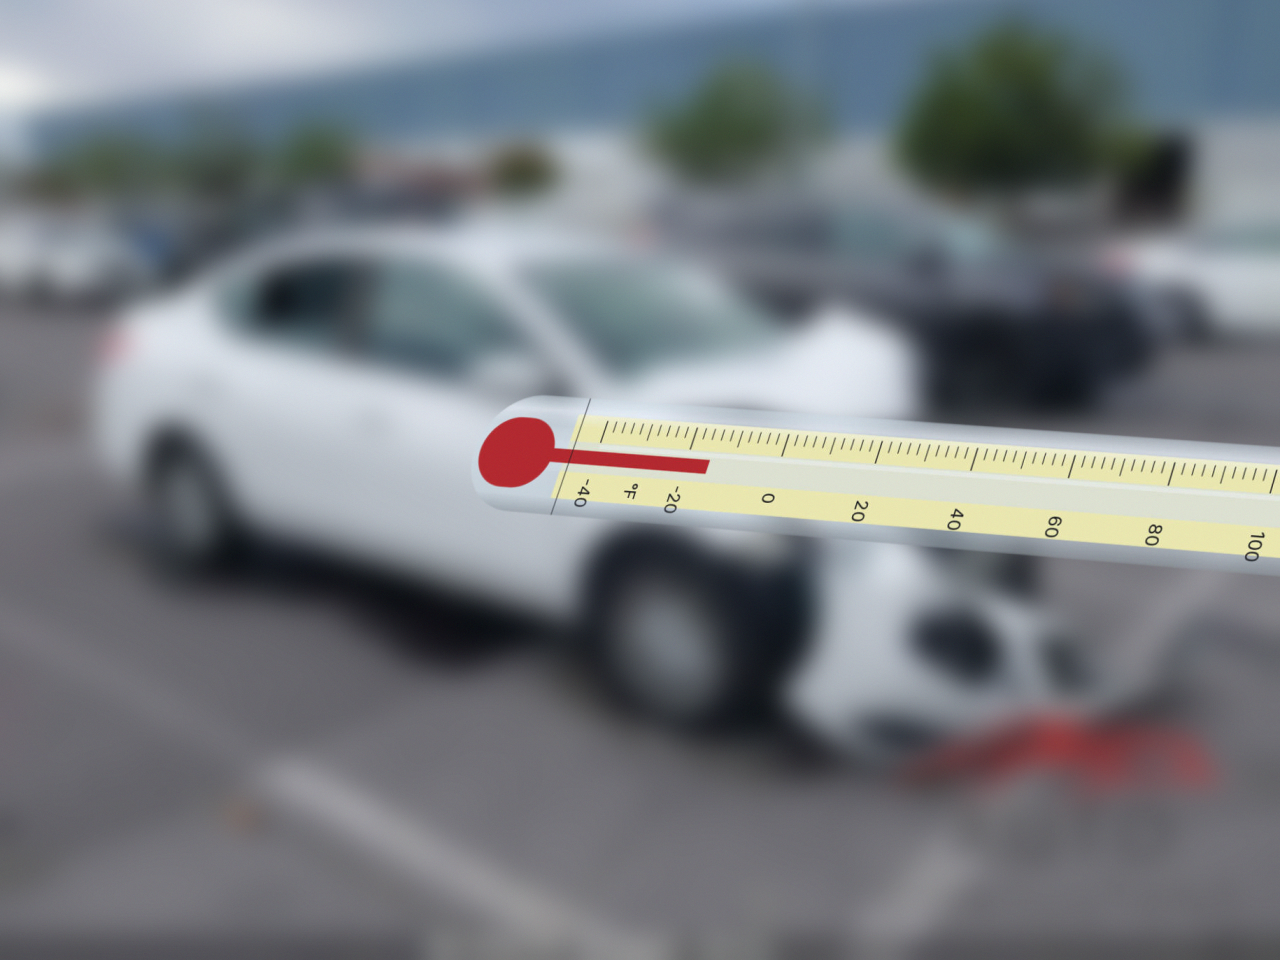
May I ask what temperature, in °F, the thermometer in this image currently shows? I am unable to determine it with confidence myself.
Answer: -15 °F
